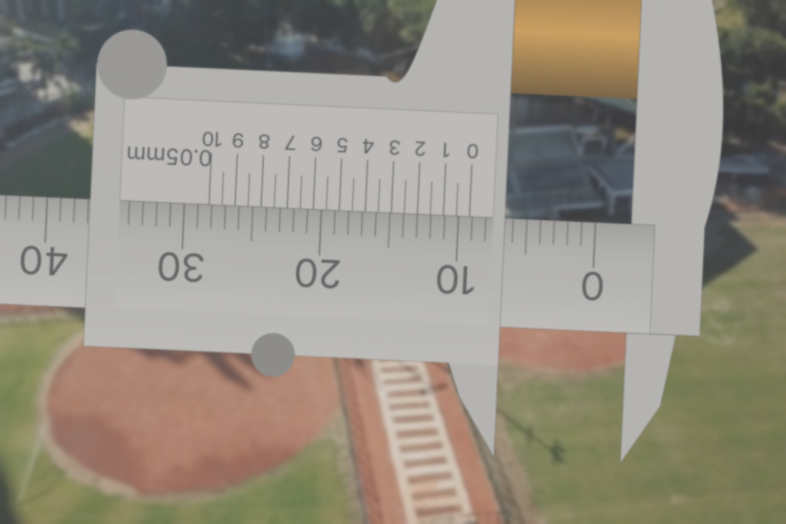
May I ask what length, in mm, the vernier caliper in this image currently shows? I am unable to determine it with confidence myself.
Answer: 9.2 mm
